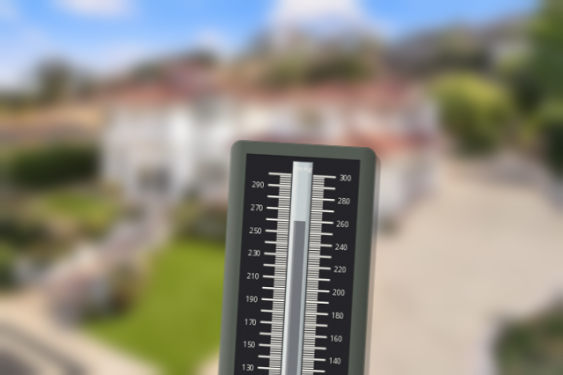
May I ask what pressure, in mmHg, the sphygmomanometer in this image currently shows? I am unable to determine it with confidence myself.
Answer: 260 mmHg
